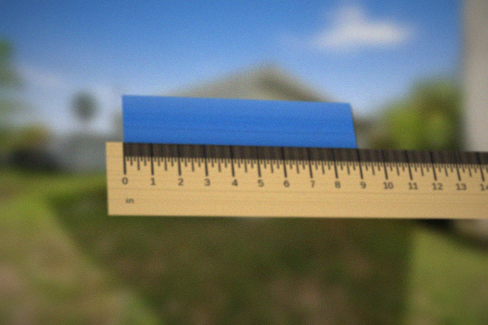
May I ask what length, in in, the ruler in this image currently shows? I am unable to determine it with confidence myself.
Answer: 9 in
